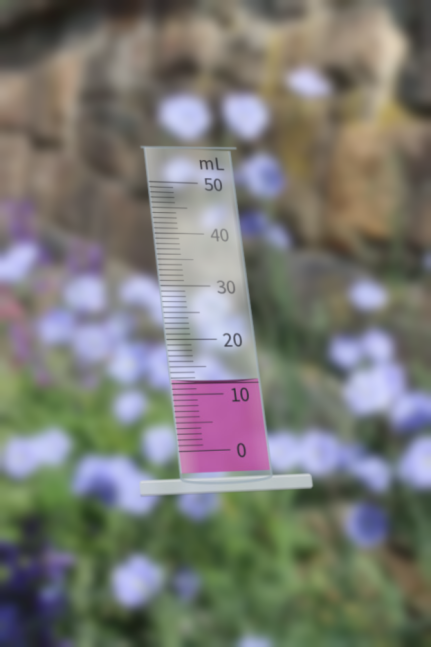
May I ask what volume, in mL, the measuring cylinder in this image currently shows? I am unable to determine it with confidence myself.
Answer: 12 mL
